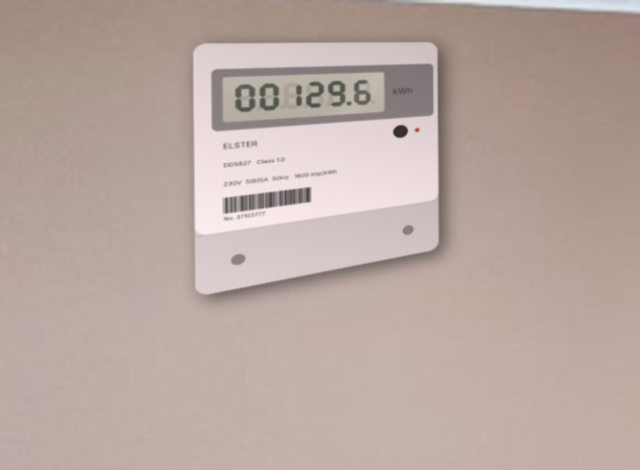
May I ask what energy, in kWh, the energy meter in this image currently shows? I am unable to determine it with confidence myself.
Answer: 129.6 kWh
